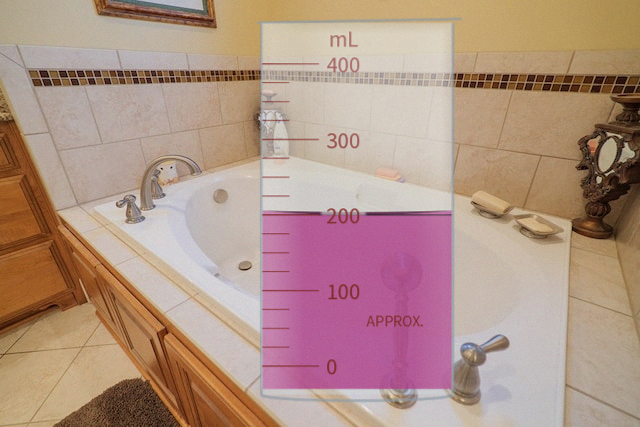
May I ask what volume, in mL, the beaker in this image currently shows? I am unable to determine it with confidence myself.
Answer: 200 mL
